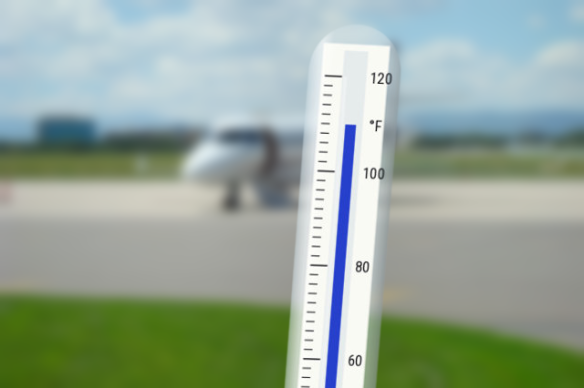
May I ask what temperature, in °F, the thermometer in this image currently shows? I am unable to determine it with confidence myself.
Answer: 110 °F
